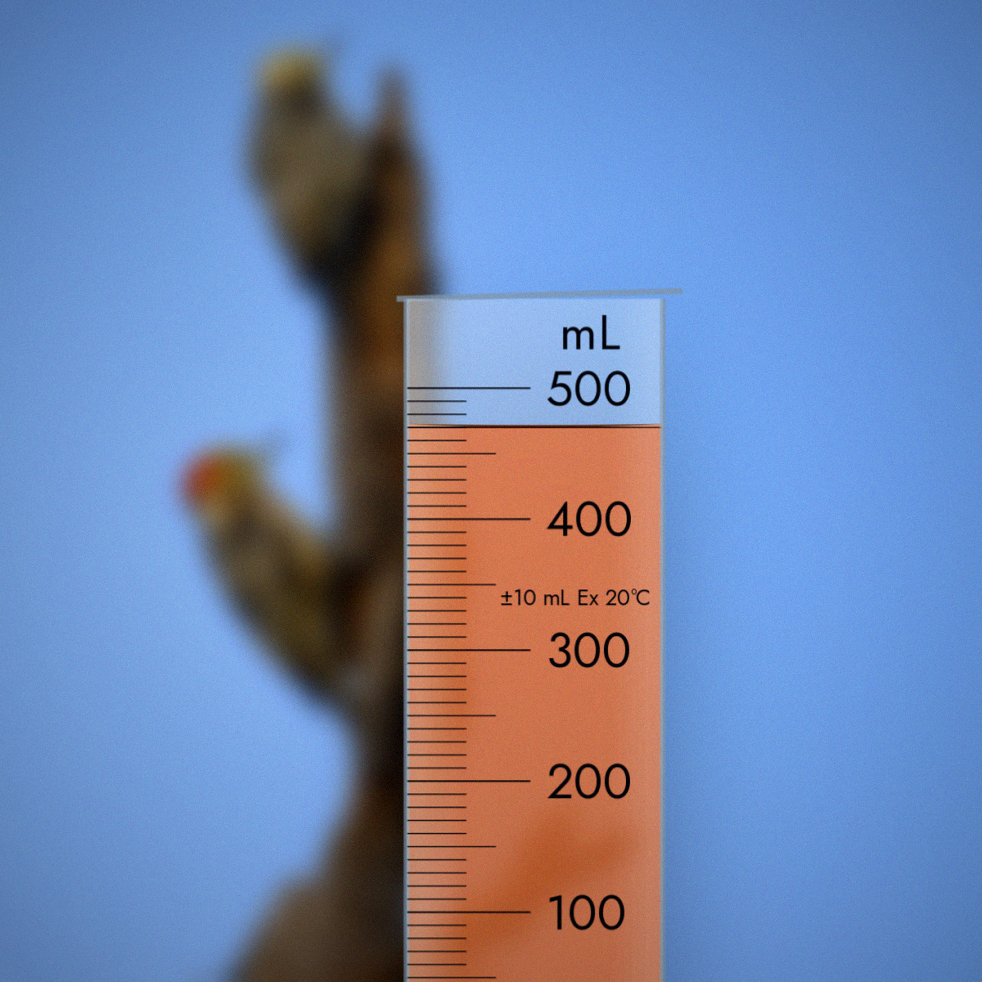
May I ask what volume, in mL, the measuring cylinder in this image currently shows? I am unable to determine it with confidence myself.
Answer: 470 mL
